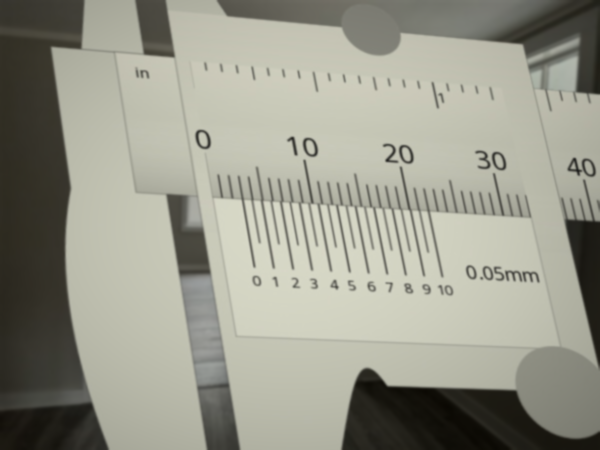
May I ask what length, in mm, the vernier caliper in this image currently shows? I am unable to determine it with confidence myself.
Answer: 3.0 mm
